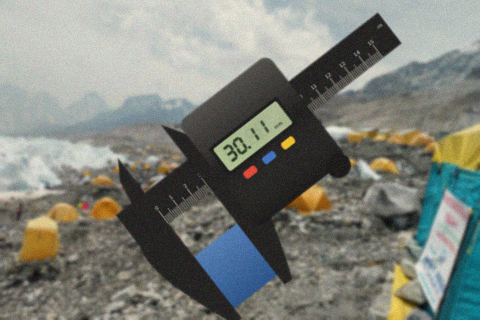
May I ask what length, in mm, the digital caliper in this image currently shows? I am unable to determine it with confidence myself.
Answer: 30.11 mm
